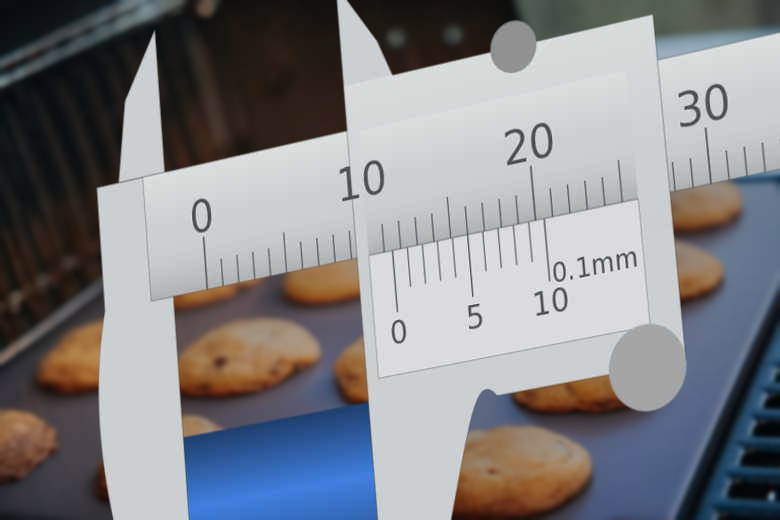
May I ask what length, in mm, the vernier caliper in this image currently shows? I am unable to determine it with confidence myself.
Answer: 11.5 mm
